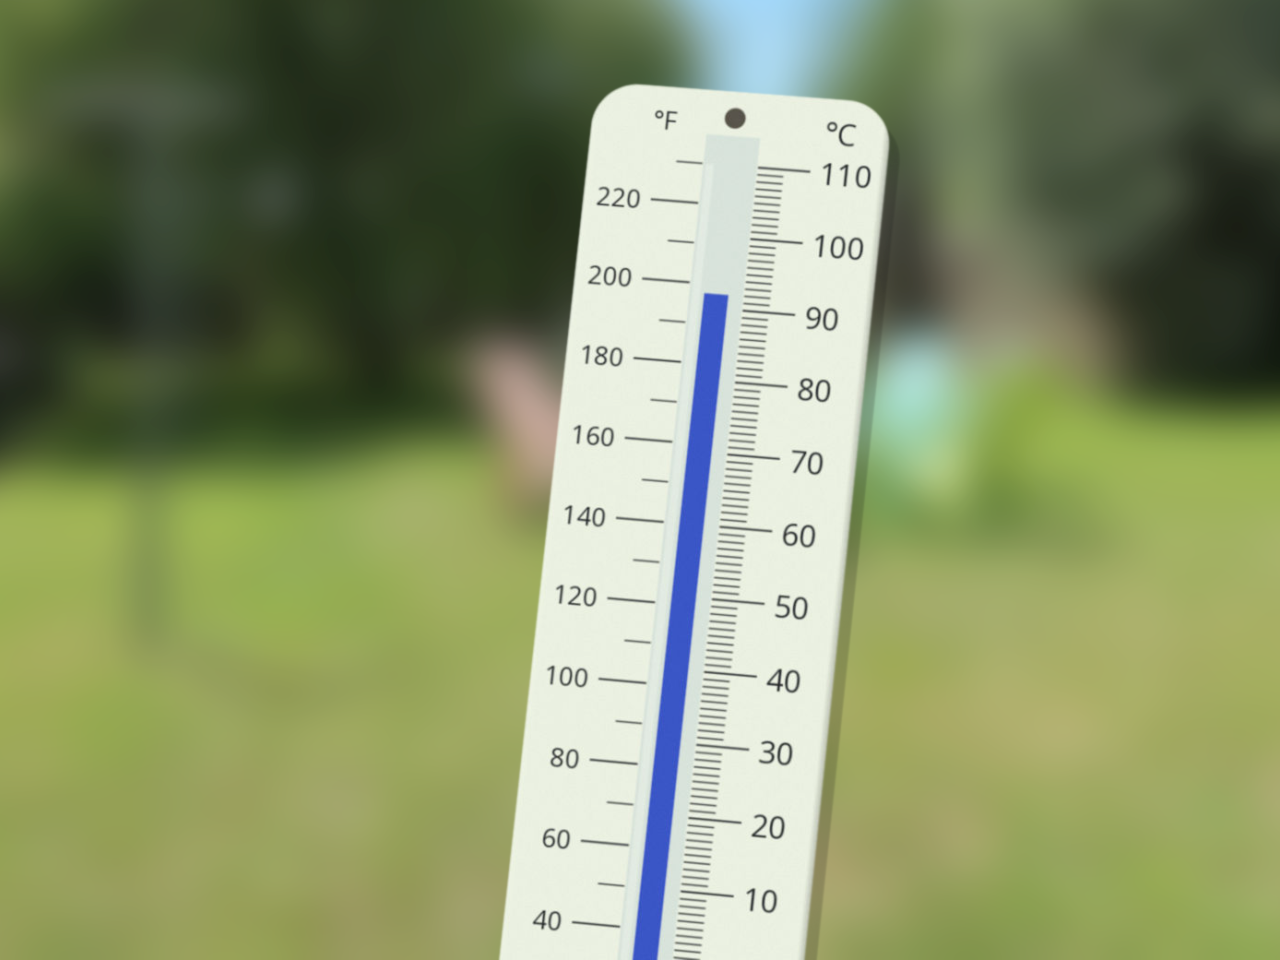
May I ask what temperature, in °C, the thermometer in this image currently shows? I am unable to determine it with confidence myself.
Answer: 92 °C
